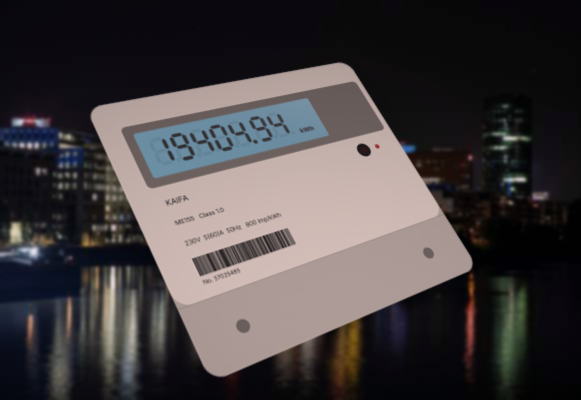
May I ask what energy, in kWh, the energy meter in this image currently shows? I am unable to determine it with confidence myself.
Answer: 19404.94 kWh
